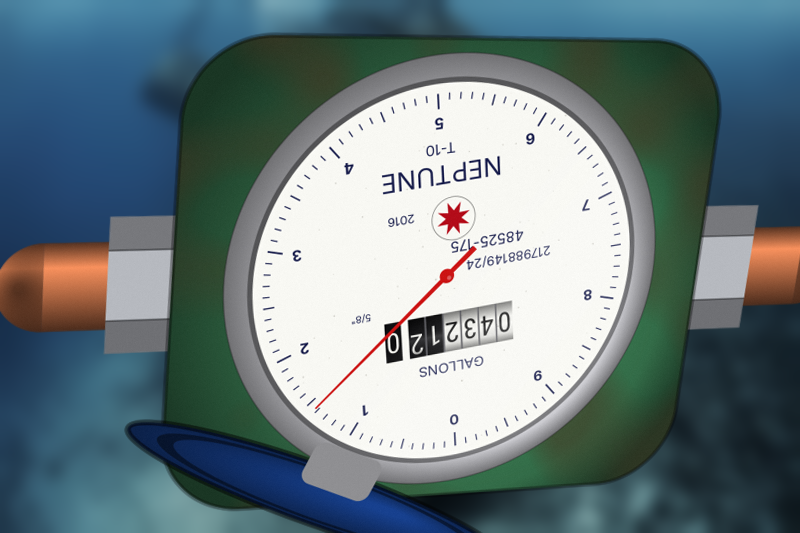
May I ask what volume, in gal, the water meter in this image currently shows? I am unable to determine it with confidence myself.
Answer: 432121.4 gal
